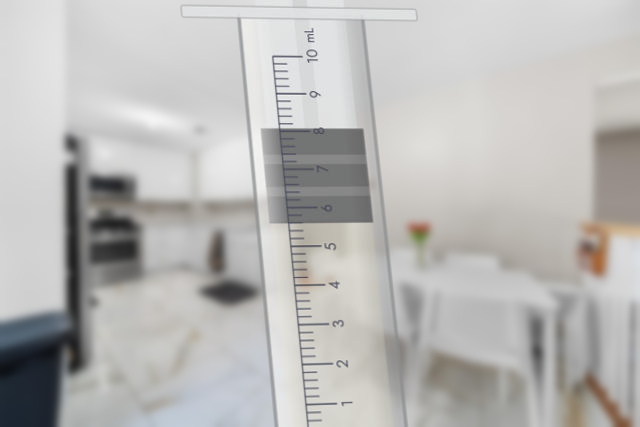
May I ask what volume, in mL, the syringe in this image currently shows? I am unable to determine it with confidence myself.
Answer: 5.6 mL
